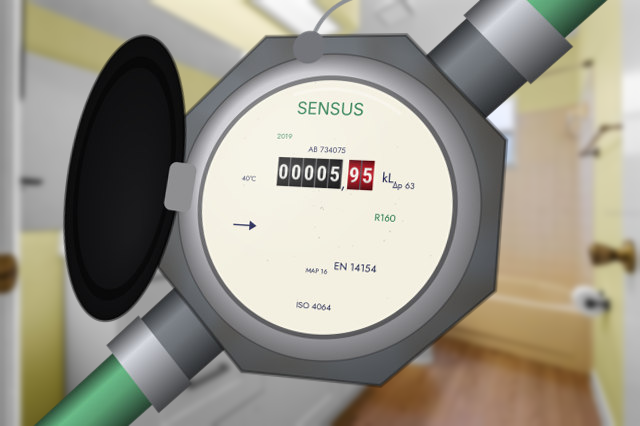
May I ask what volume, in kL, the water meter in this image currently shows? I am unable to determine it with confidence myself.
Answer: 5.95 kL
